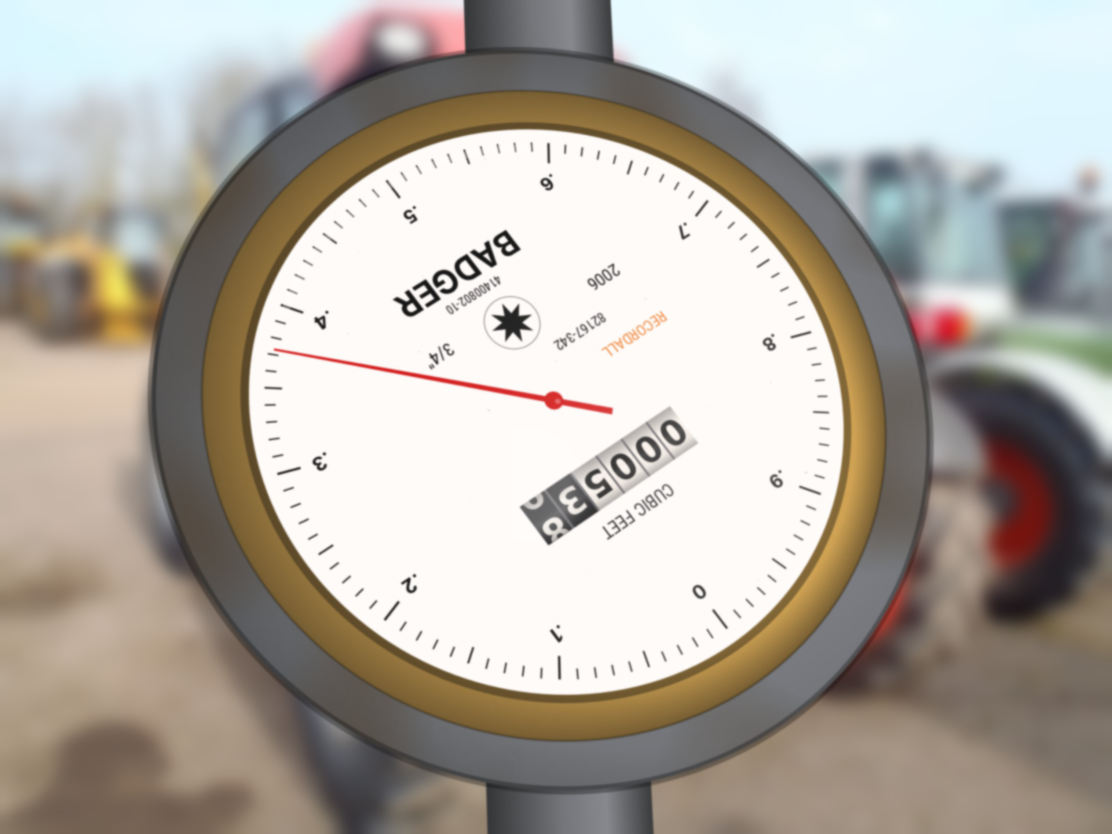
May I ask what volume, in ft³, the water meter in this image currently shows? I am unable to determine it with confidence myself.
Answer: 538.37 ft³
